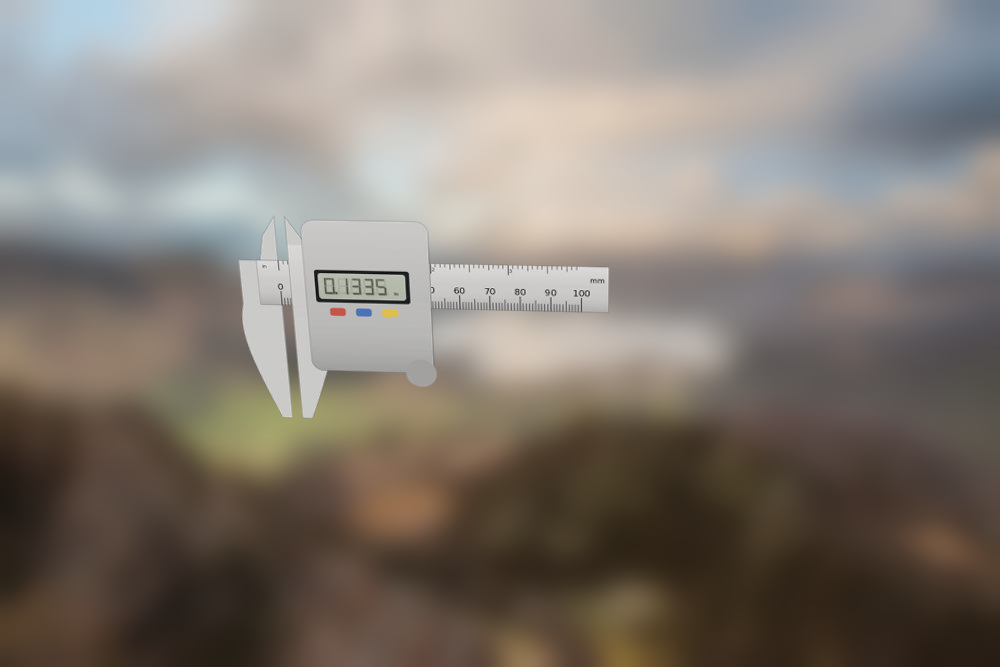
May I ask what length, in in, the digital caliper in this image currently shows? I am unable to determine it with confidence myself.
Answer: 0.1335 in
